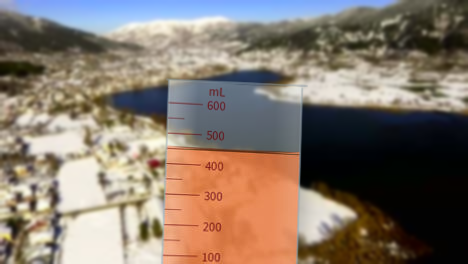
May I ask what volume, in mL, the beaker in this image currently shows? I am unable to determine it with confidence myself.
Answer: 450 mL
